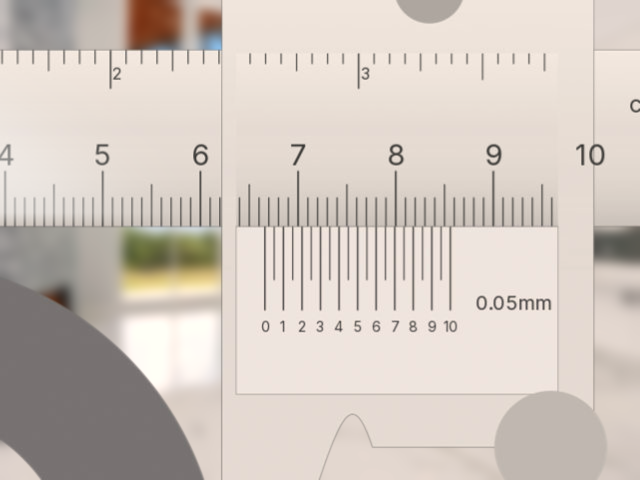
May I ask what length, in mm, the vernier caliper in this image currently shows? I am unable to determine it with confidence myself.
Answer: 66.6 mm
